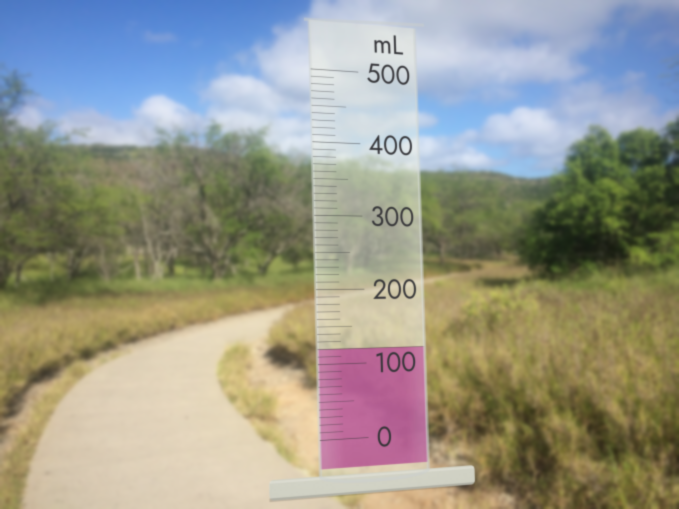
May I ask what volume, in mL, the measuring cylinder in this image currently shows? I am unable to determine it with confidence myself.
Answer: 120 mL
